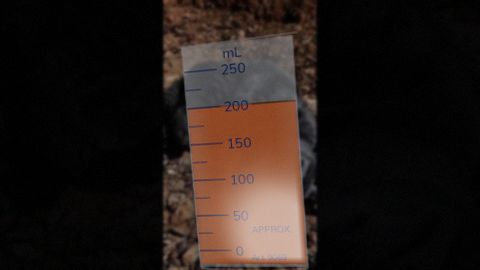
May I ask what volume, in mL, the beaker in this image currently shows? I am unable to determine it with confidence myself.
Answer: 200 mL
